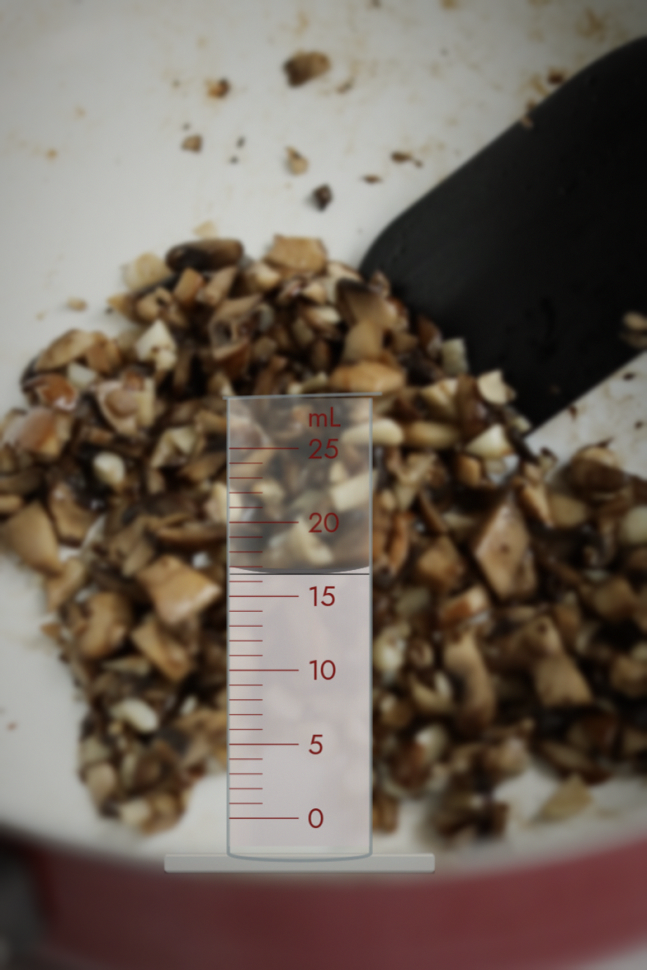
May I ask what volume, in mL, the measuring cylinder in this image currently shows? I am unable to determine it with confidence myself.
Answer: 16.5 mL
